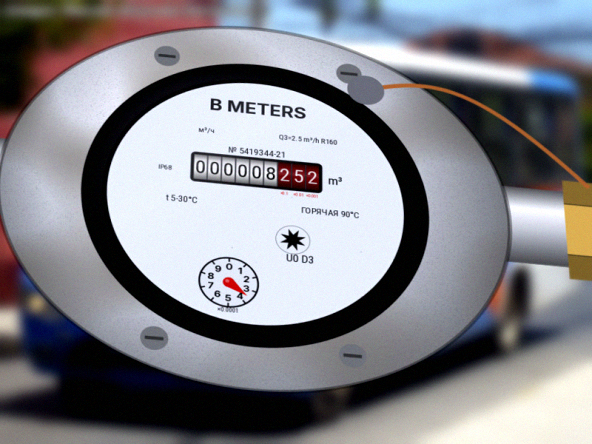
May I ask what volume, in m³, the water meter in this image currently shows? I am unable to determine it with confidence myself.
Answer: 8.2523 m³
